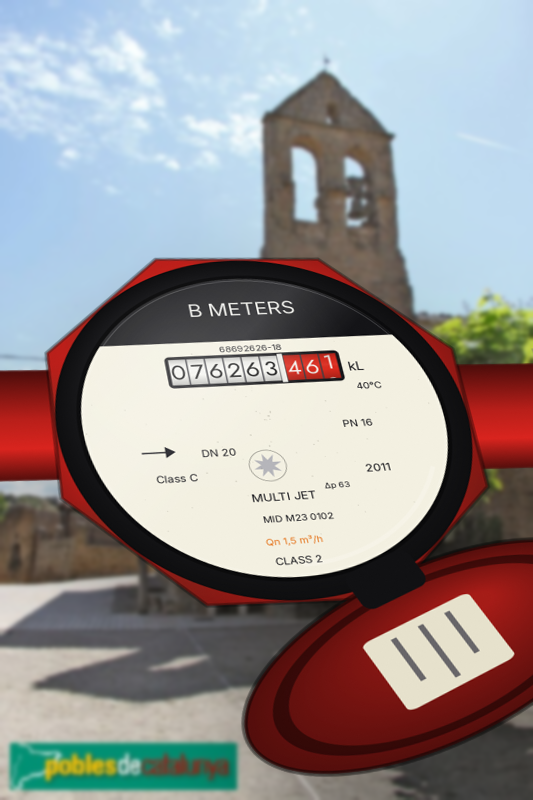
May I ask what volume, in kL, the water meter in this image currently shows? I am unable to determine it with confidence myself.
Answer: 76263.461 kL
